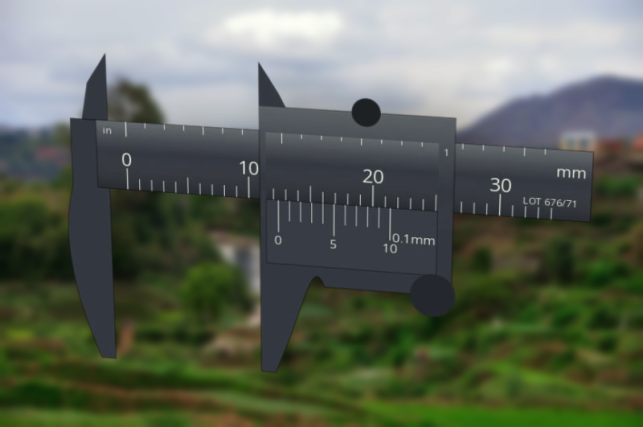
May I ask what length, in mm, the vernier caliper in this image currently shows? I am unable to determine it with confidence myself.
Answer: 12.4 mm
